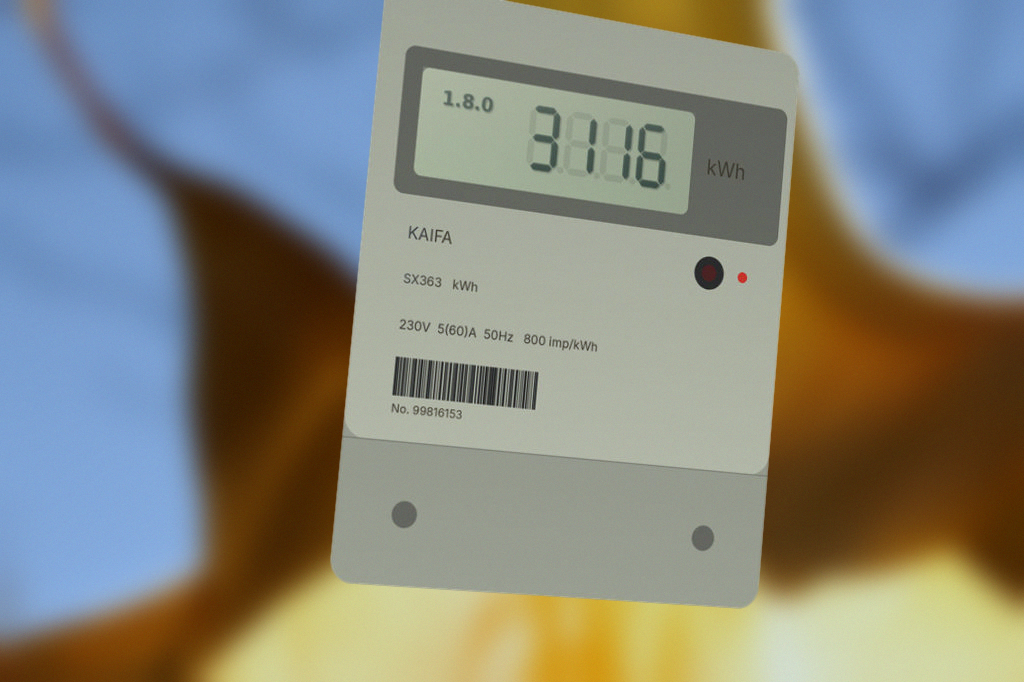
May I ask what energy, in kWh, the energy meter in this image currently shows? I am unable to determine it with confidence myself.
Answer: 3116 kWh
